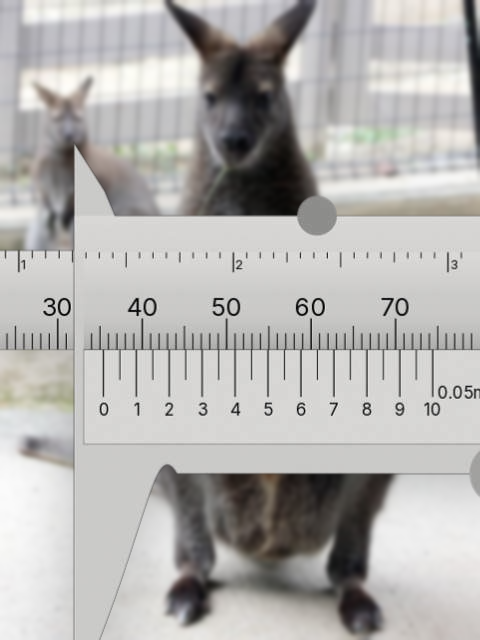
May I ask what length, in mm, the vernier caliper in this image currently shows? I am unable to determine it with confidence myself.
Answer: 35.4 mm
